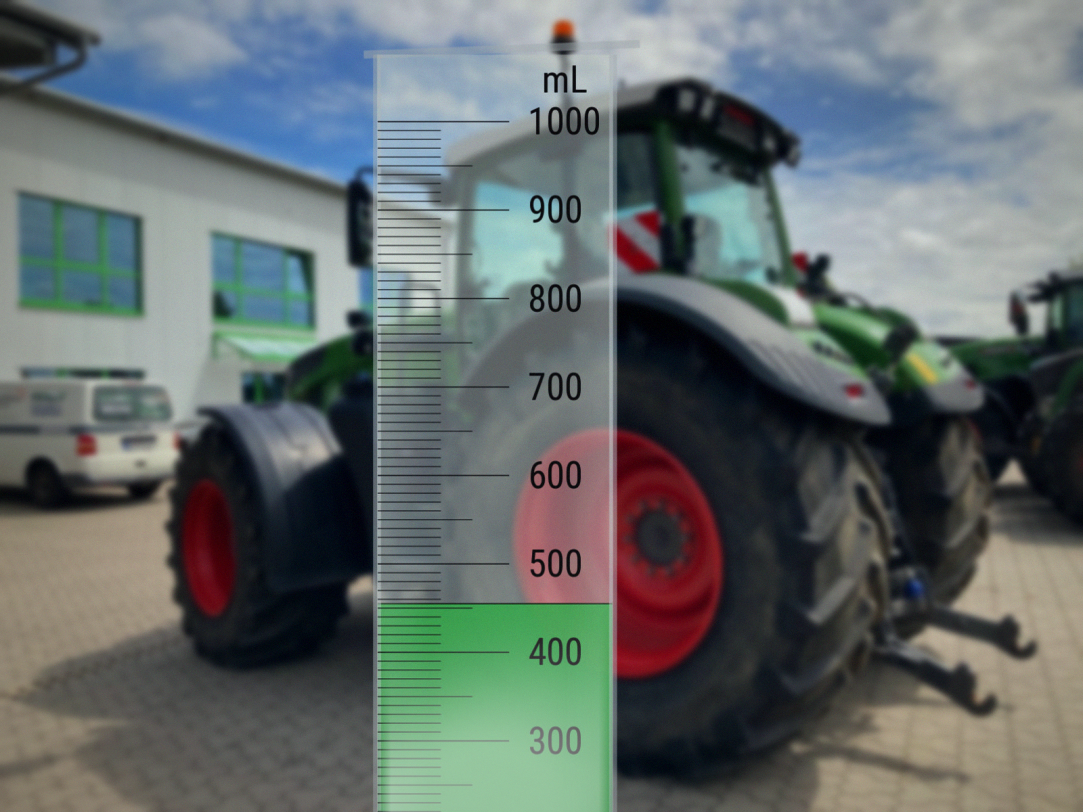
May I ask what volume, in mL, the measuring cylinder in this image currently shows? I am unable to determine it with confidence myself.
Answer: 455 mL
